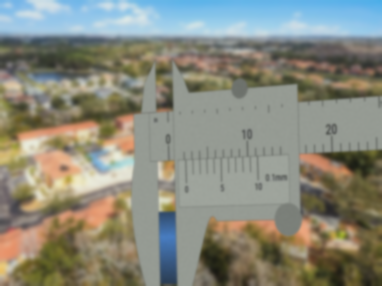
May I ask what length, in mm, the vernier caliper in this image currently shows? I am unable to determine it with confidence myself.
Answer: 2.2 mm
